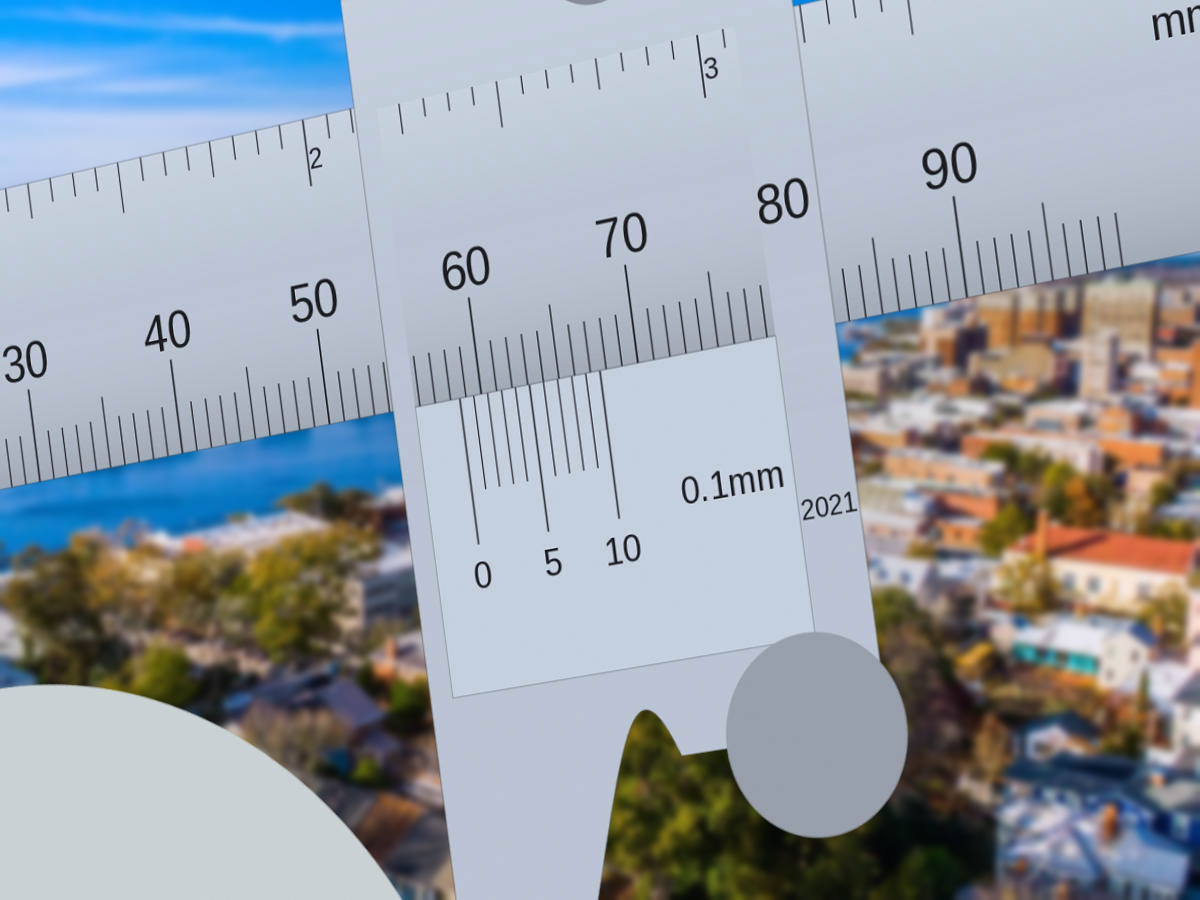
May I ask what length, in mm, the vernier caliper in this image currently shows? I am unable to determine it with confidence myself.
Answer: 58.6 mm
